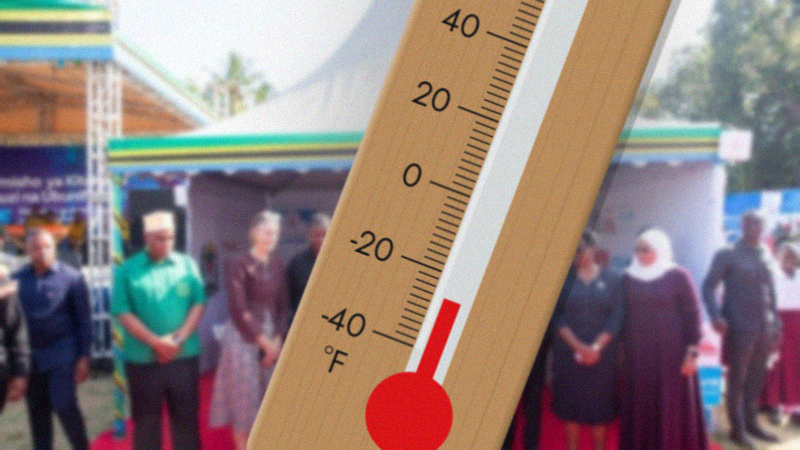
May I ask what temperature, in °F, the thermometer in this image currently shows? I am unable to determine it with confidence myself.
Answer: -26 °F
